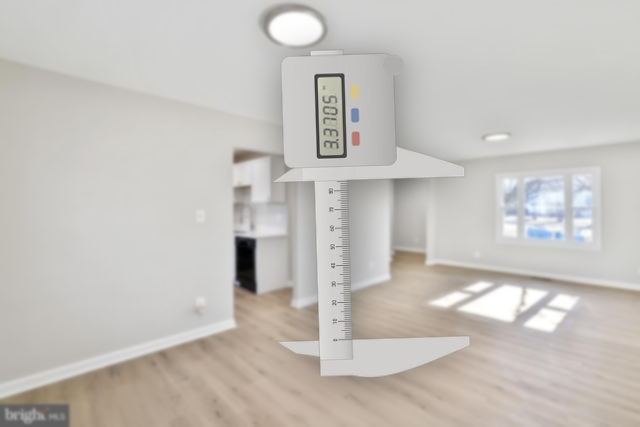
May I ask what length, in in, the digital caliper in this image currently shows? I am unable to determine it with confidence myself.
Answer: 3.3705 in
